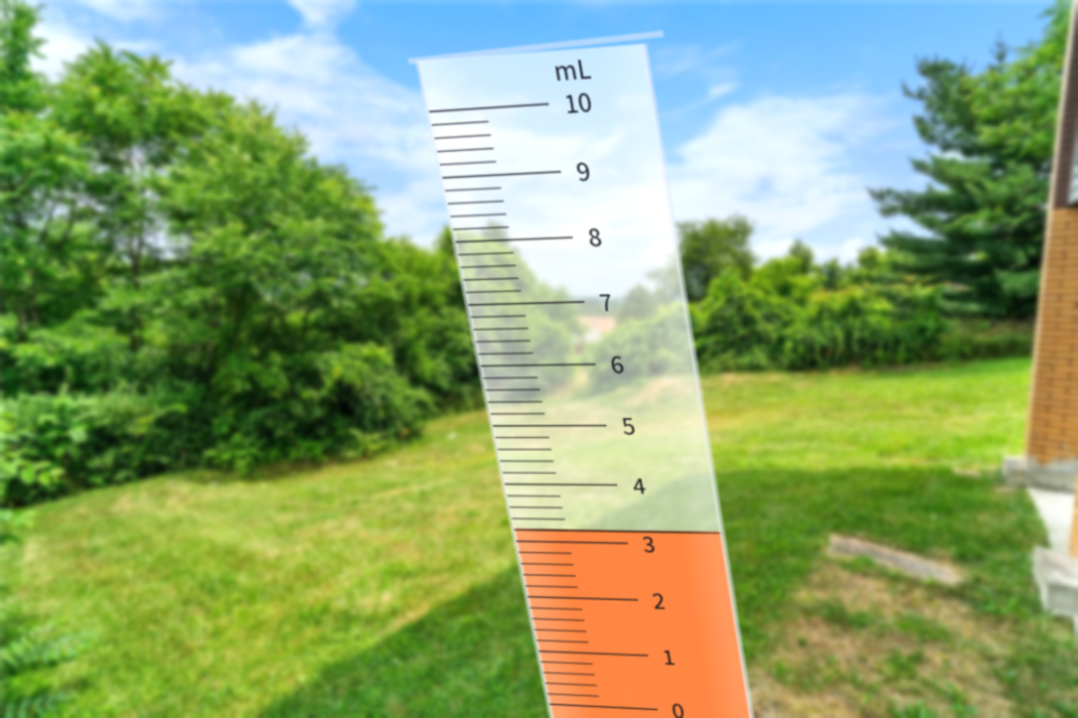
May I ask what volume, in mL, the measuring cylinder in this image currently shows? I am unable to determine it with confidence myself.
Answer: 3.2 mL
